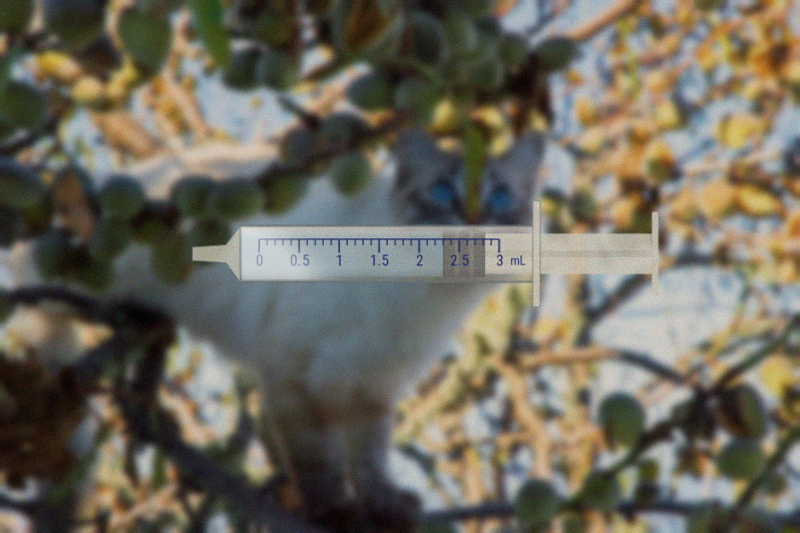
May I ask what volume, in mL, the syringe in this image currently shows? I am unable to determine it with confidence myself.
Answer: 2.3 mL
